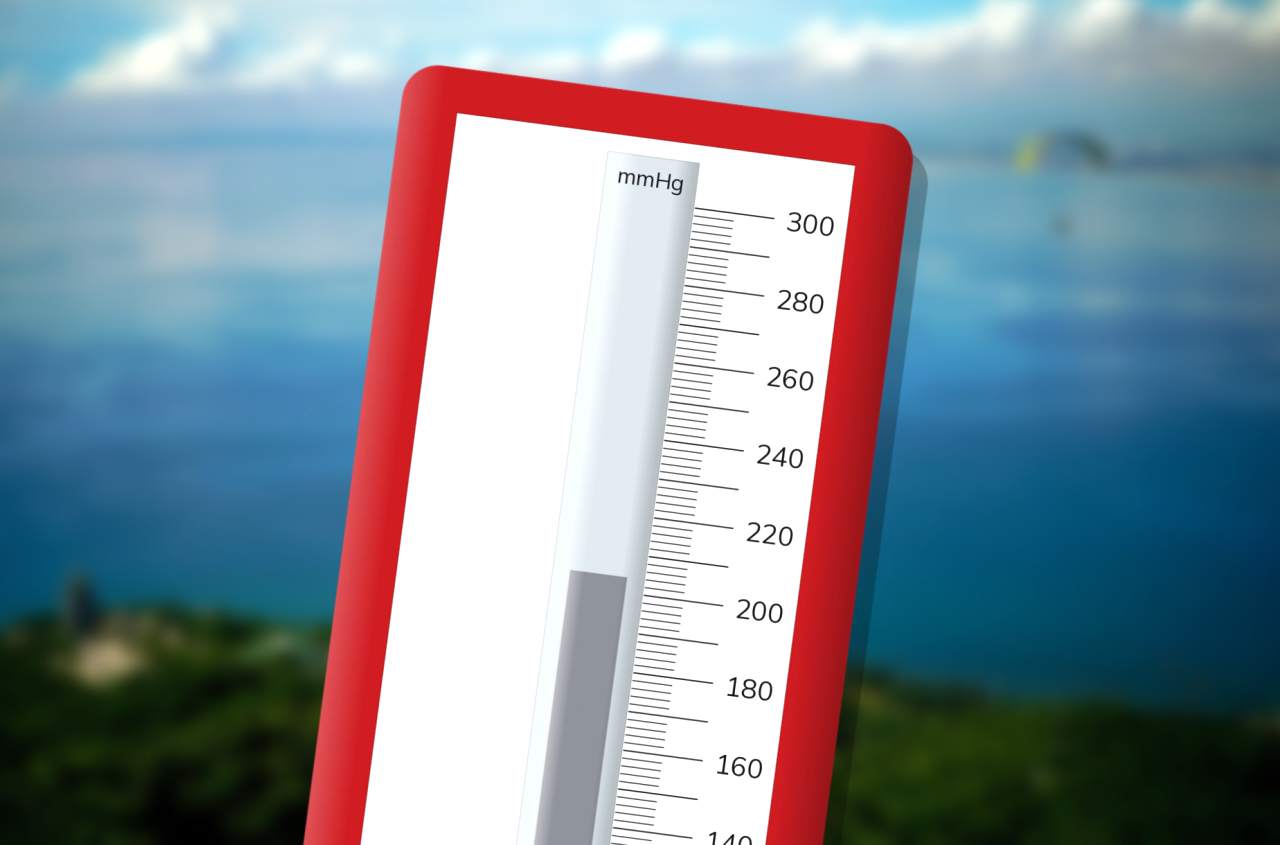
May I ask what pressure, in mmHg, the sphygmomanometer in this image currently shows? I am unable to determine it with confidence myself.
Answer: 204 mmHg
